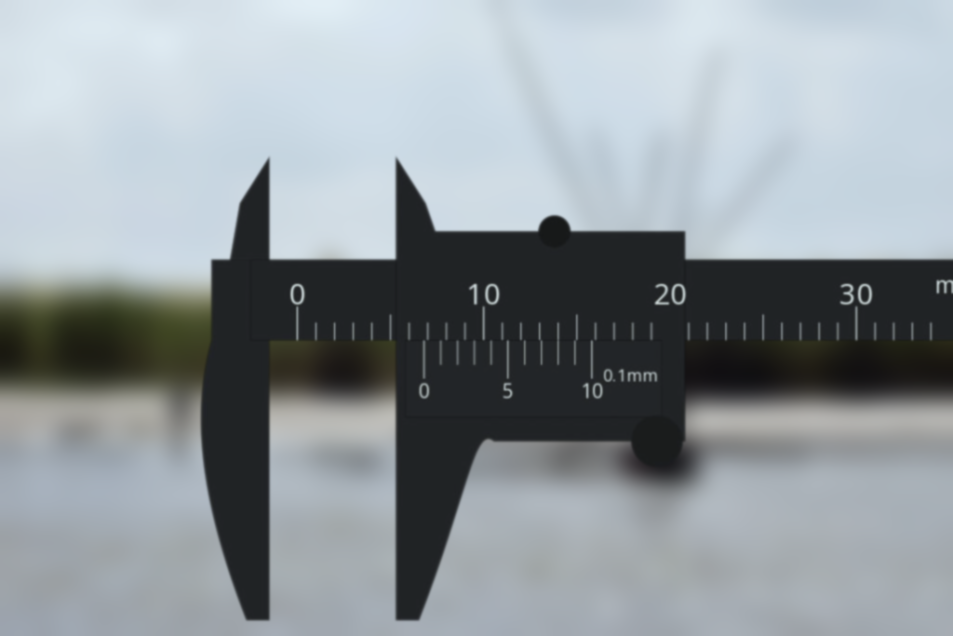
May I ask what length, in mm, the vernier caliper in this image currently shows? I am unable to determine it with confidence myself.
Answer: 6.8 mm
